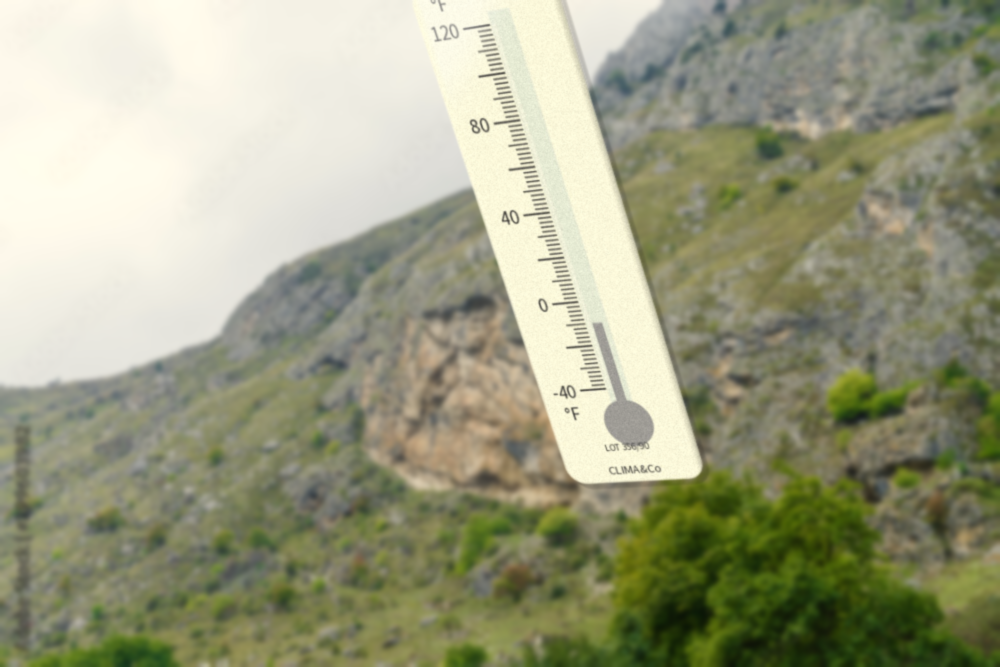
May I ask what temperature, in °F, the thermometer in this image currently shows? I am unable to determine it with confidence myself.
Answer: -10 °F
